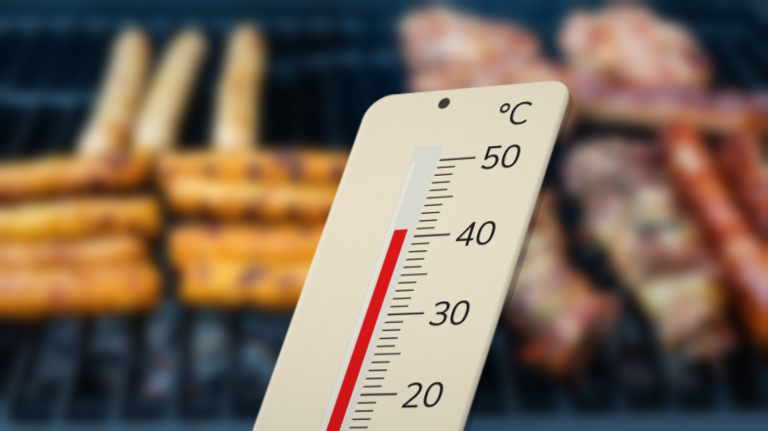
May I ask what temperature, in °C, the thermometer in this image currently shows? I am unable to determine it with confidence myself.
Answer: 41 °C
